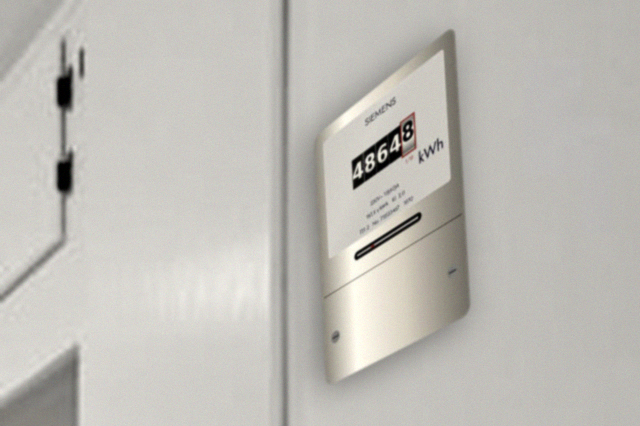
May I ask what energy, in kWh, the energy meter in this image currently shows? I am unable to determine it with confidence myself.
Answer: 4864.8 kWh
